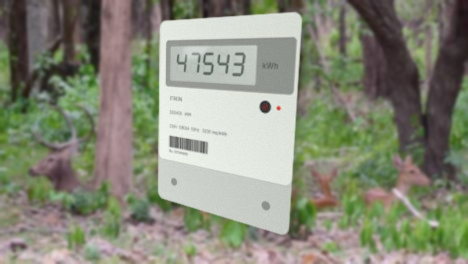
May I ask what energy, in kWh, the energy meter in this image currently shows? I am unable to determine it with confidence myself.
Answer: 47543 kWh
